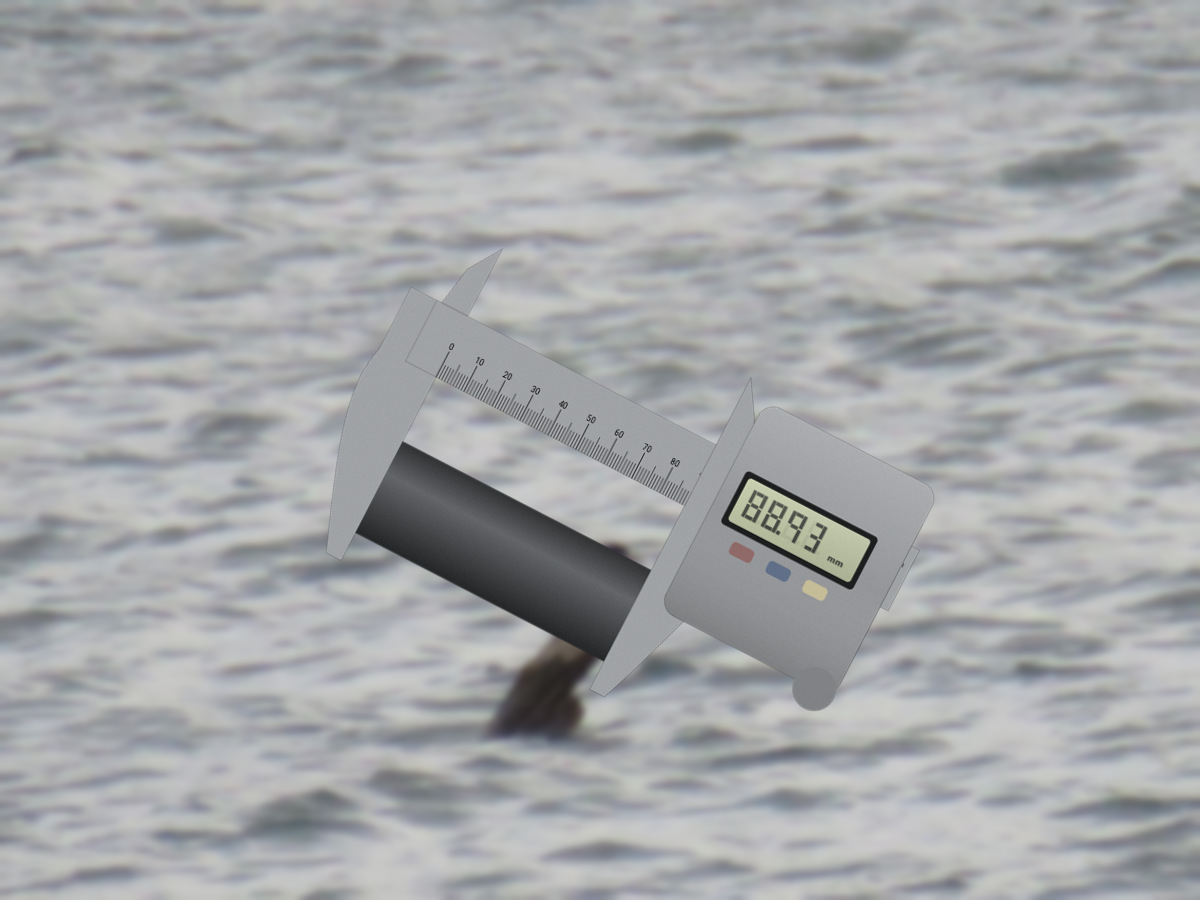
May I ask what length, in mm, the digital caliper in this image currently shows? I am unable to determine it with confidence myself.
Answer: 88.93 mm
